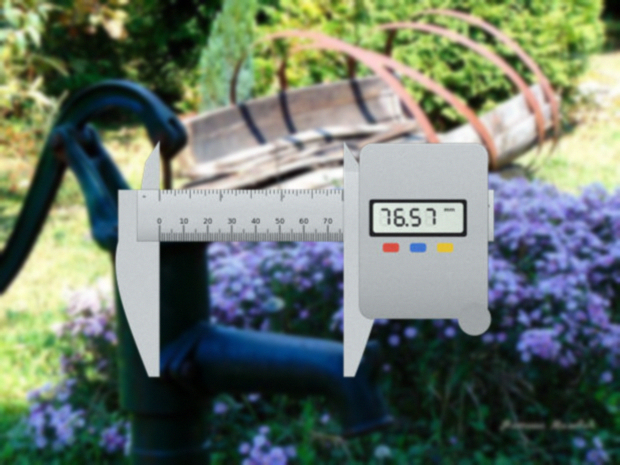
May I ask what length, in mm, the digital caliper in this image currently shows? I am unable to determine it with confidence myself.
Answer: 76.57 mm
